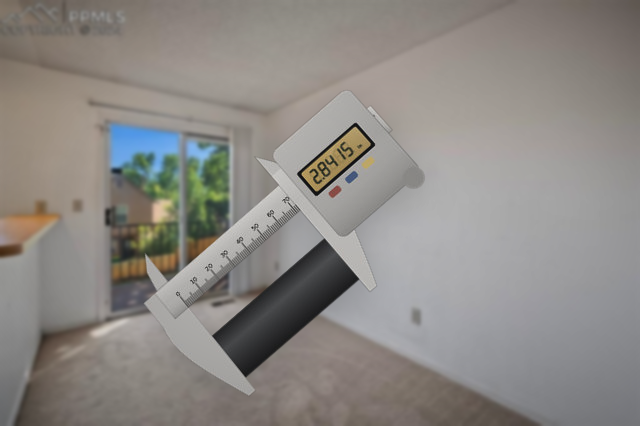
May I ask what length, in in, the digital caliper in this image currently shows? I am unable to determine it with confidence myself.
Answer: 2.8415 in
